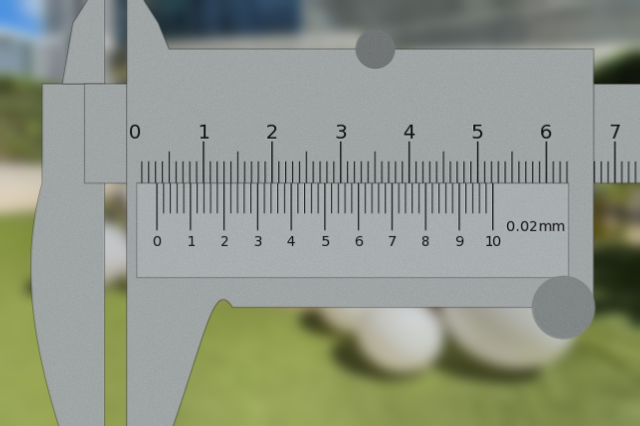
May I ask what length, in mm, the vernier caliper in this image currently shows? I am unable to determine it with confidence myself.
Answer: 3.2 mm
